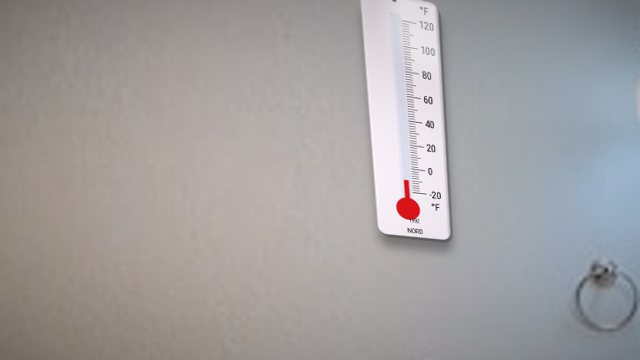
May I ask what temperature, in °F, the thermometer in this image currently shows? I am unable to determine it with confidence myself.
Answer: -10 °F
